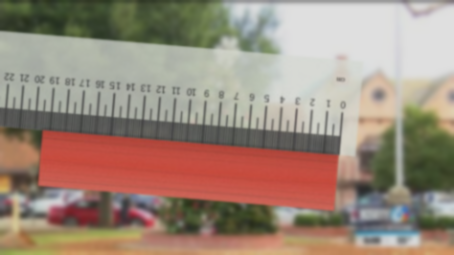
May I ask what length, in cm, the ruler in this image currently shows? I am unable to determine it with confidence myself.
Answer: 19.5 cm
